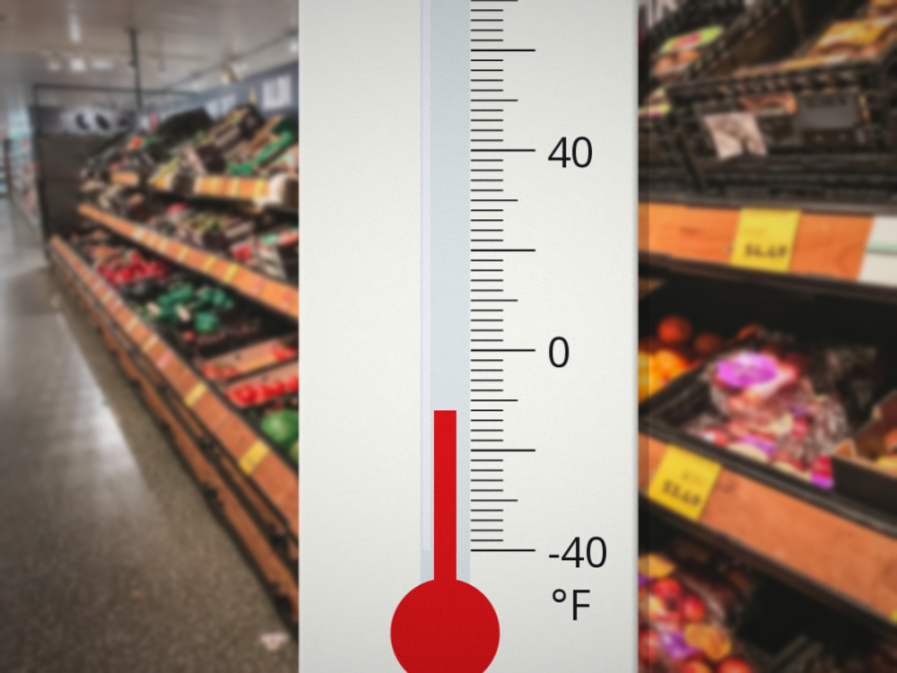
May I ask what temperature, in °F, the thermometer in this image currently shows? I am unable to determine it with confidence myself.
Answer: -12 °F
